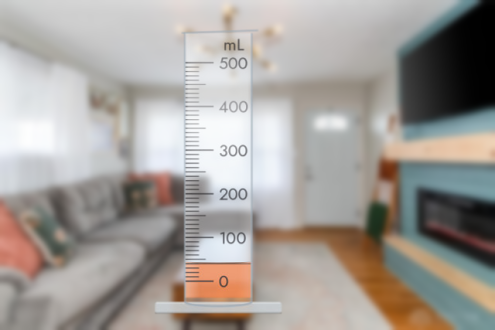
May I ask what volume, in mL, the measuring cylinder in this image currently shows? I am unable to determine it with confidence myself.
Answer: 40 mL
